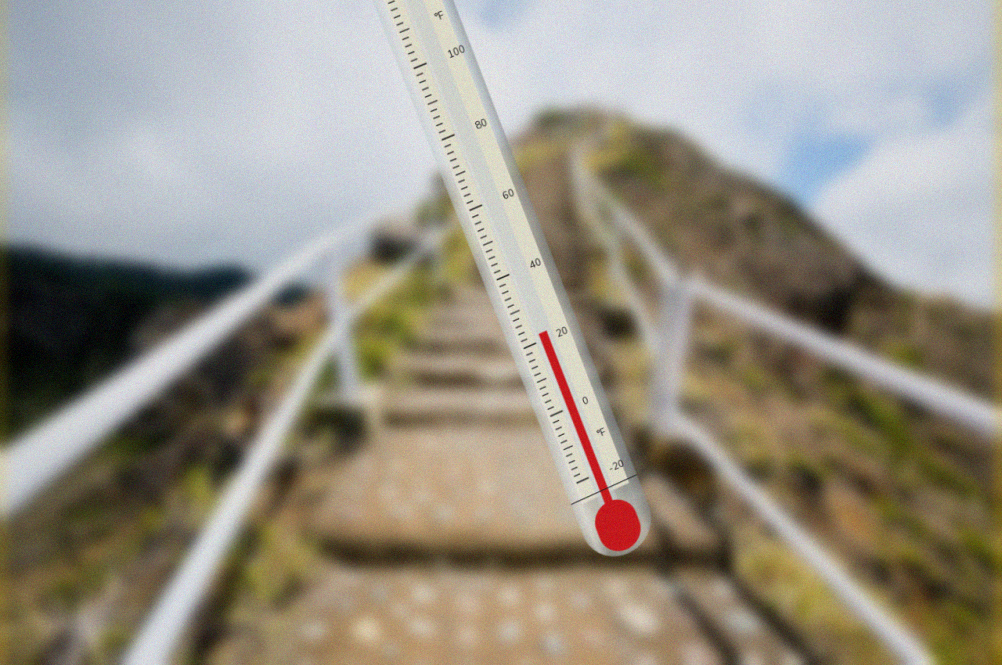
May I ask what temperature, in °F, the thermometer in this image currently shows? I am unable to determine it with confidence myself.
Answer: 22 °F
